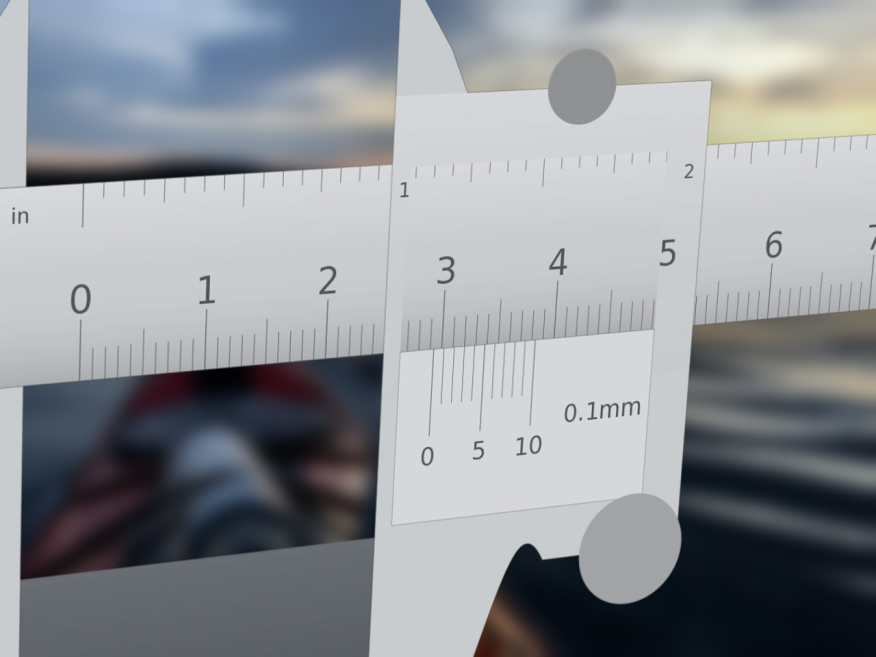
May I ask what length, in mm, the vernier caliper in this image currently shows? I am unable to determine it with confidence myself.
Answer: 29.3 mm
